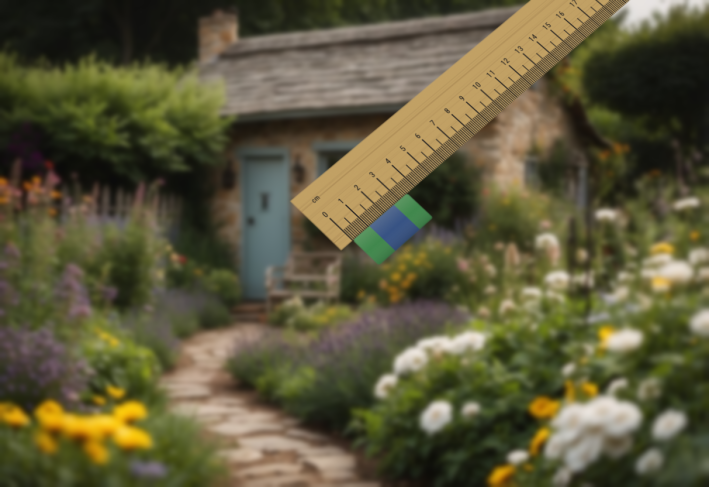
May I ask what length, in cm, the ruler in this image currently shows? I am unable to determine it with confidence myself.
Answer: 3.5 cm
